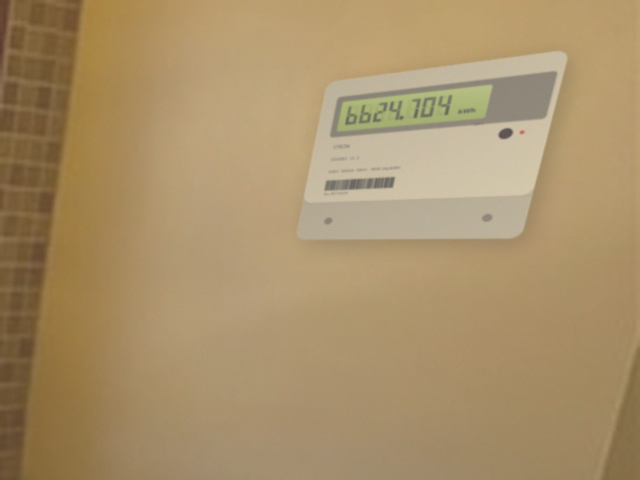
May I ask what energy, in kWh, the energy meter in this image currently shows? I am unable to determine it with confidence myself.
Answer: 6624.704 kWh
